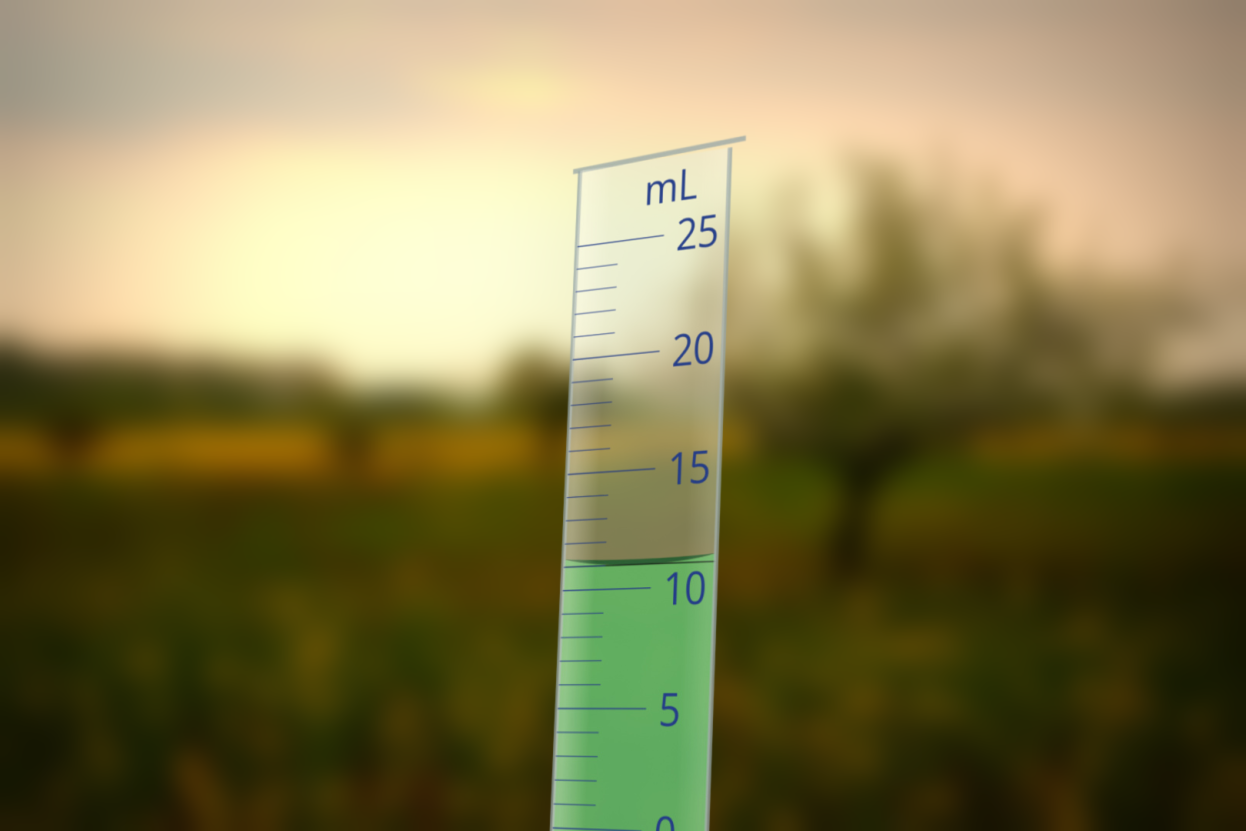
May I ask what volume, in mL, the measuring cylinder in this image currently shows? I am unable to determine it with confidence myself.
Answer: 11 mL
